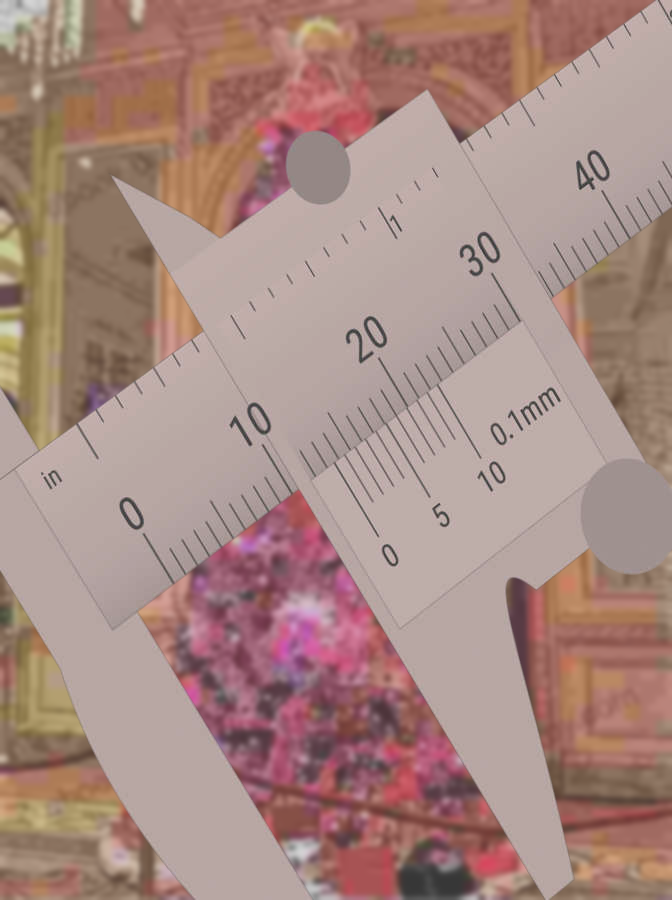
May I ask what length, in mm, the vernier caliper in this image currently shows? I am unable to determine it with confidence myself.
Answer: 13.6 mm
